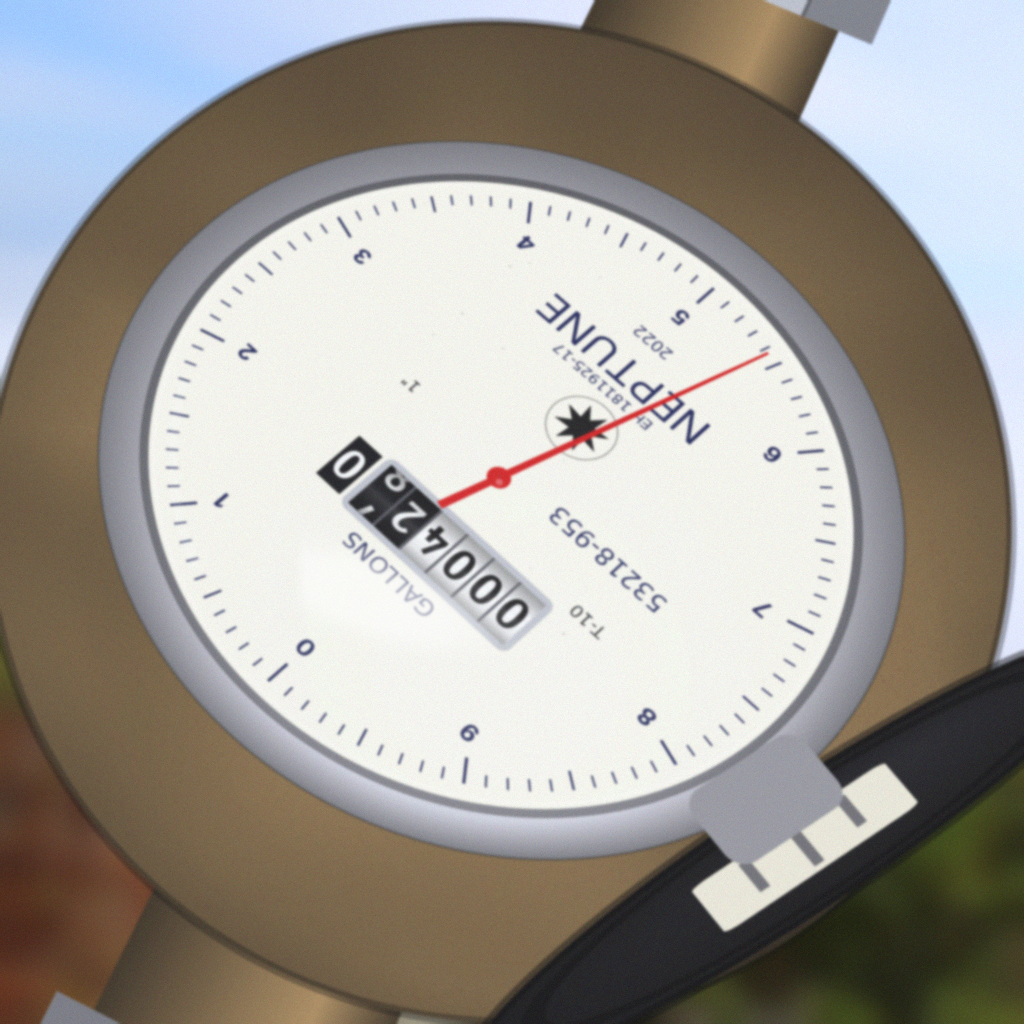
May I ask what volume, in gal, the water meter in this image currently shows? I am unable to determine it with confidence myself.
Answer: 4275.4 gal
